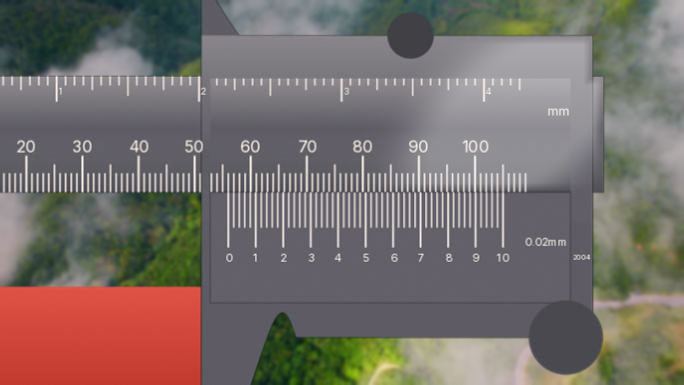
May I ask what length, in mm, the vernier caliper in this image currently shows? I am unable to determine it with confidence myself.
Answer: 56.0 mm
